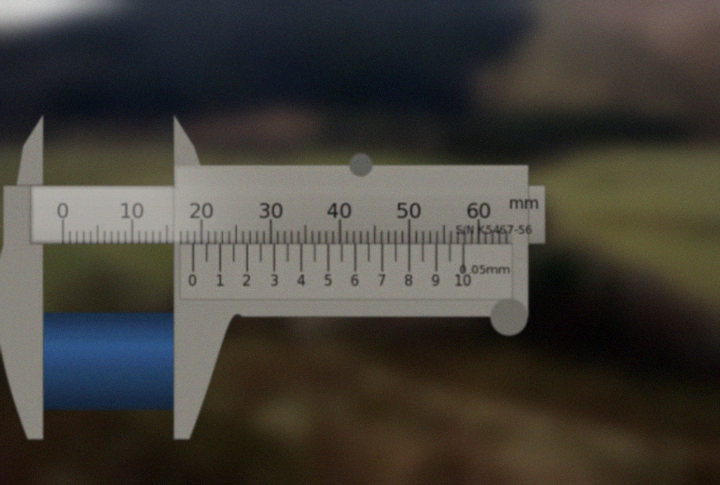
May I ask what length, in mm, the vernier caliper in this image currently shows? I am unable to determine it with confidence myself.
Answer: 18.8 mm
